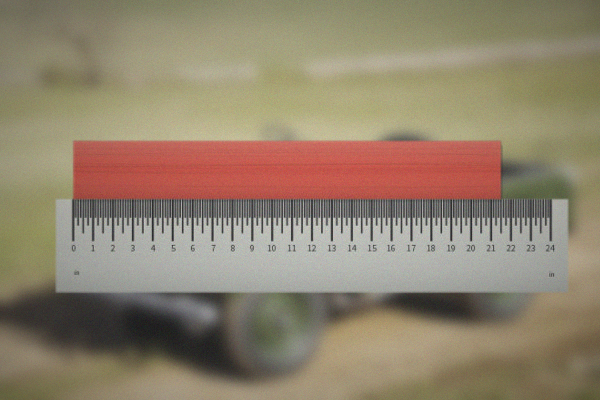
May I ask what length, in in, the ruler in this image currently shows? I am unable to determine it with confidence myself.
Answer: 21.5 in
